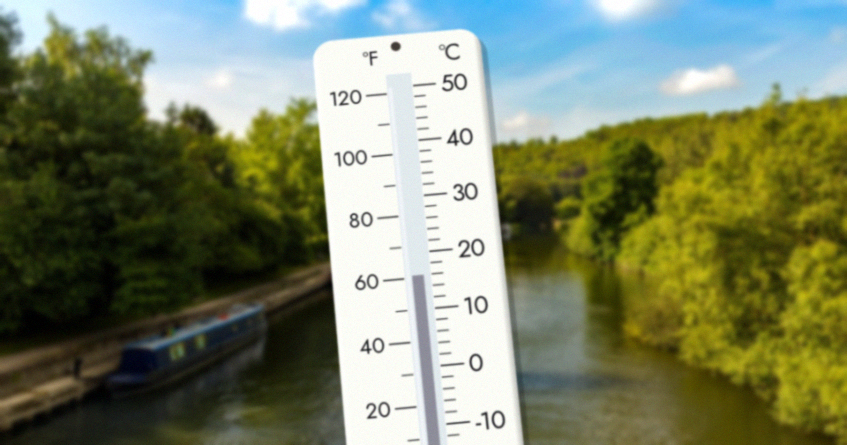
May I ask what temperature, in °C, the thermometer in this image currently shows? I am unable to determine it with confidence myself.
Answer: 16 °C
